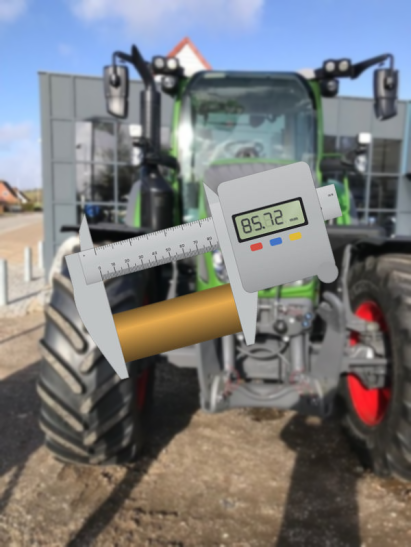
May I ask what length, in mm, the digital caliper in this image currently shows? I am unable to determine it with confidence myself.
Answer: 85.72 mm
